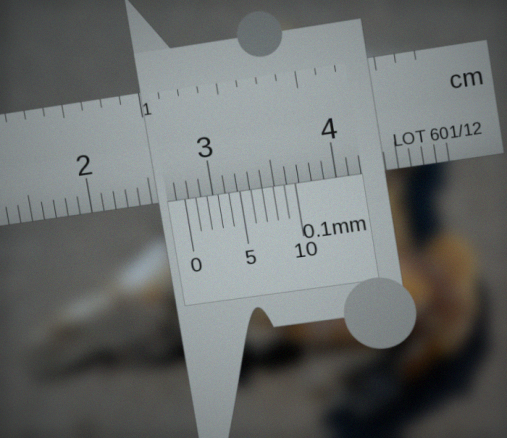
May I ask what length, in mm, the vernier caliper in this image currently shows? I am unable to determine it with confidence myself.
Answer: 27.7 mm
